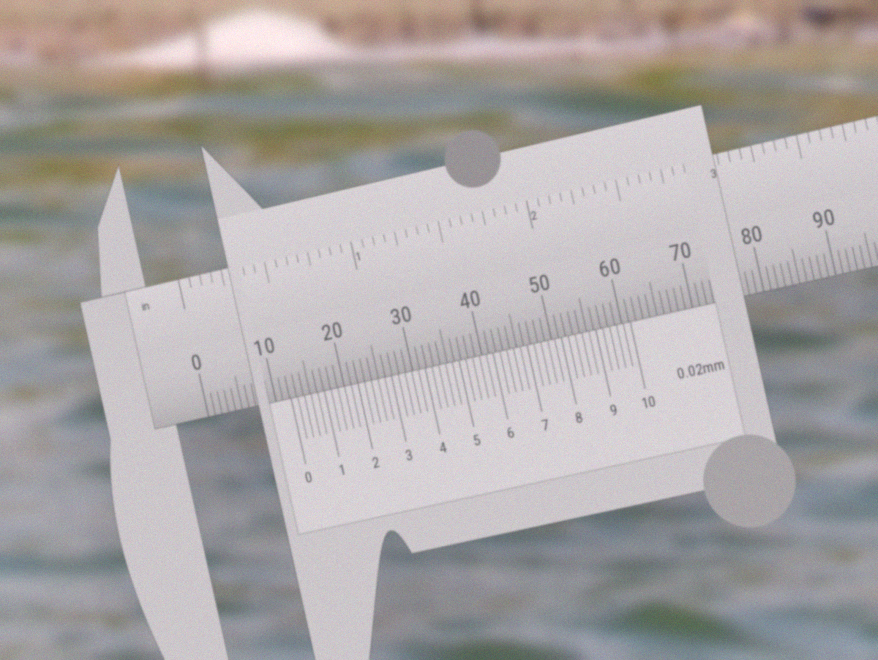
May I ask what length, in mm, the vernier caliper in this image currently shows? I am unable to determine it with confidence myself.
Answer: 12.2 mm
